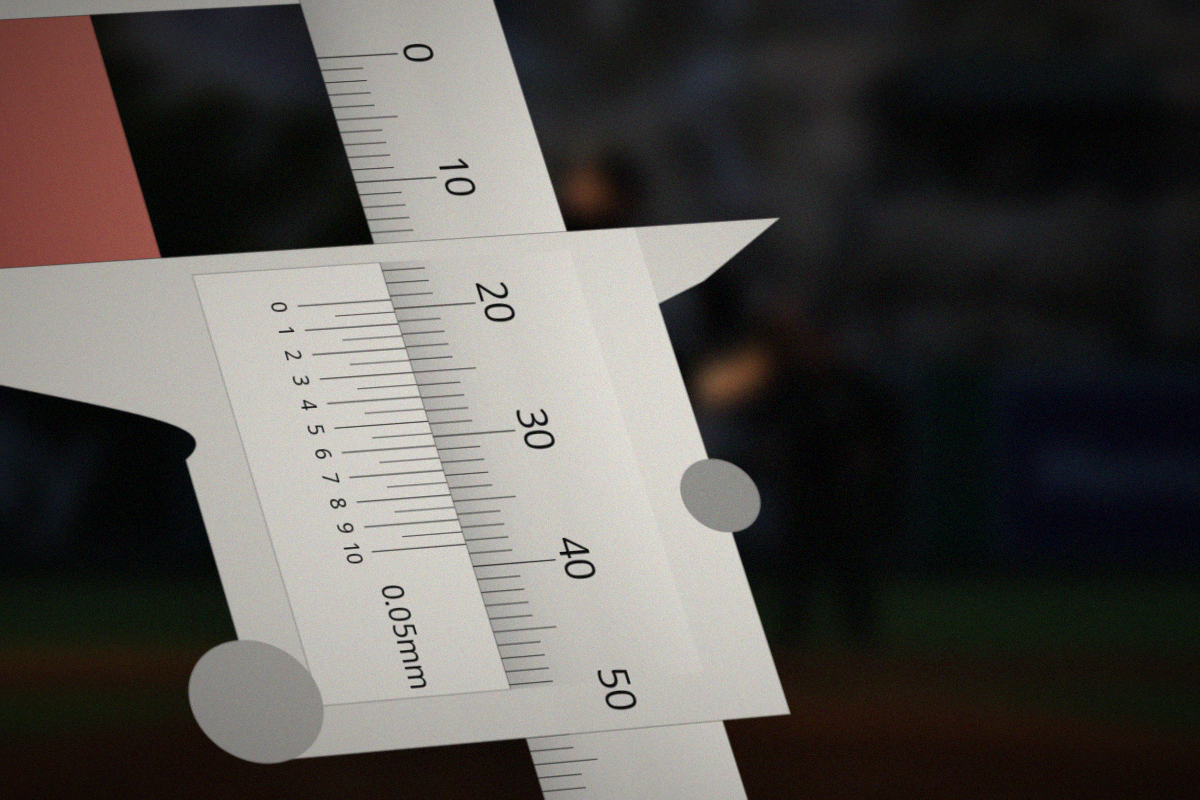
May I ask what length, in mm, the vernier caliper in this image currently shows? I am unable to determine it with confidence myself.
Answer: 19.3 mm
